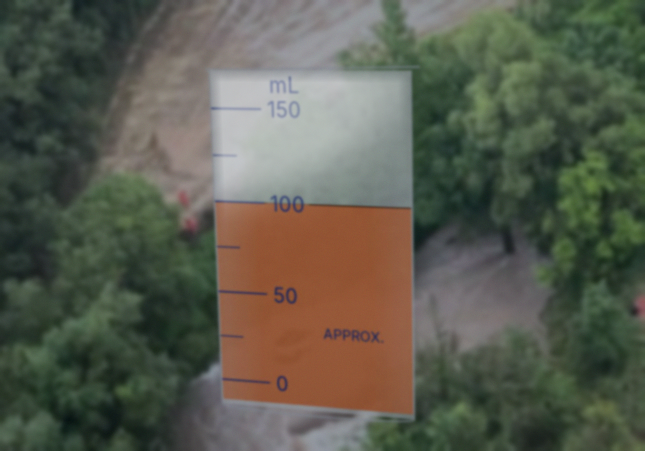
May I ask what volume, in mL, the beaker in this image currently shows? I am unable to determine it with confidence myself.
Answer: 100 mL
